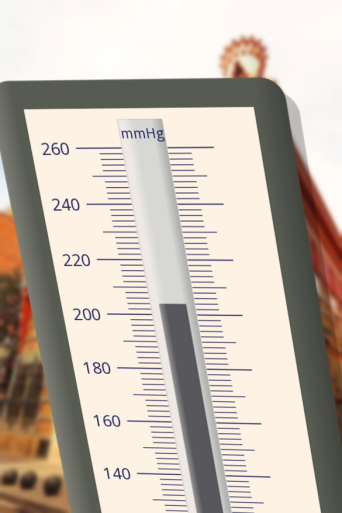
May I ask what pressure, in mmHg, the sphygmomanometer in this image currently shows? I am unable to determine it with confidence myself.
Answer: 204 mmHg
